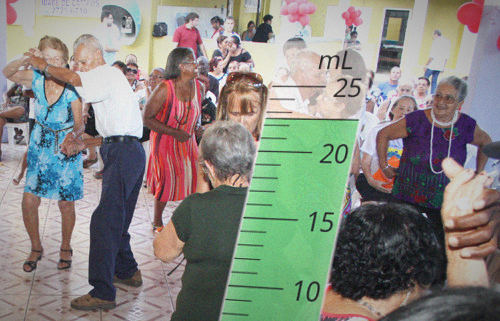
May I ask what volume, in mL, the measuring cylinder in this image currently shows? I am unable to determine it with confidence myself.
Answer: 22.5 mL
